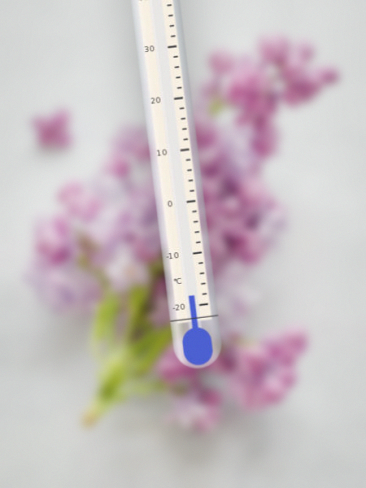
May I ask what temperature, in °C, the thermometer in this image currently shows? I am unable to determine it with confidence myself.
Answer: -18 °C
